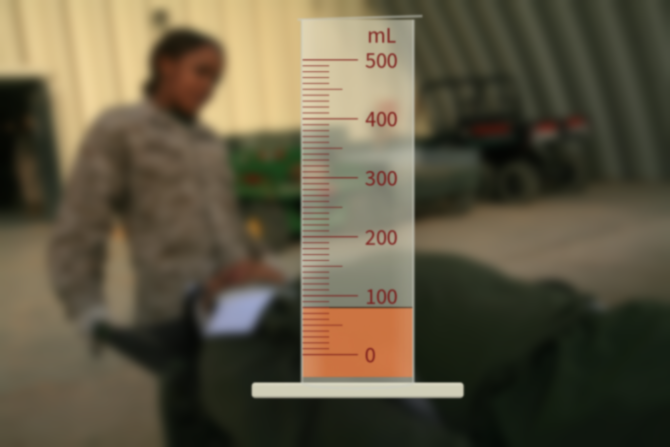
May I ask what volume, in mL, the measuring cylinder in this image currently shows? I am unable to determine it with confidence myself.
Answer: 80 mL
